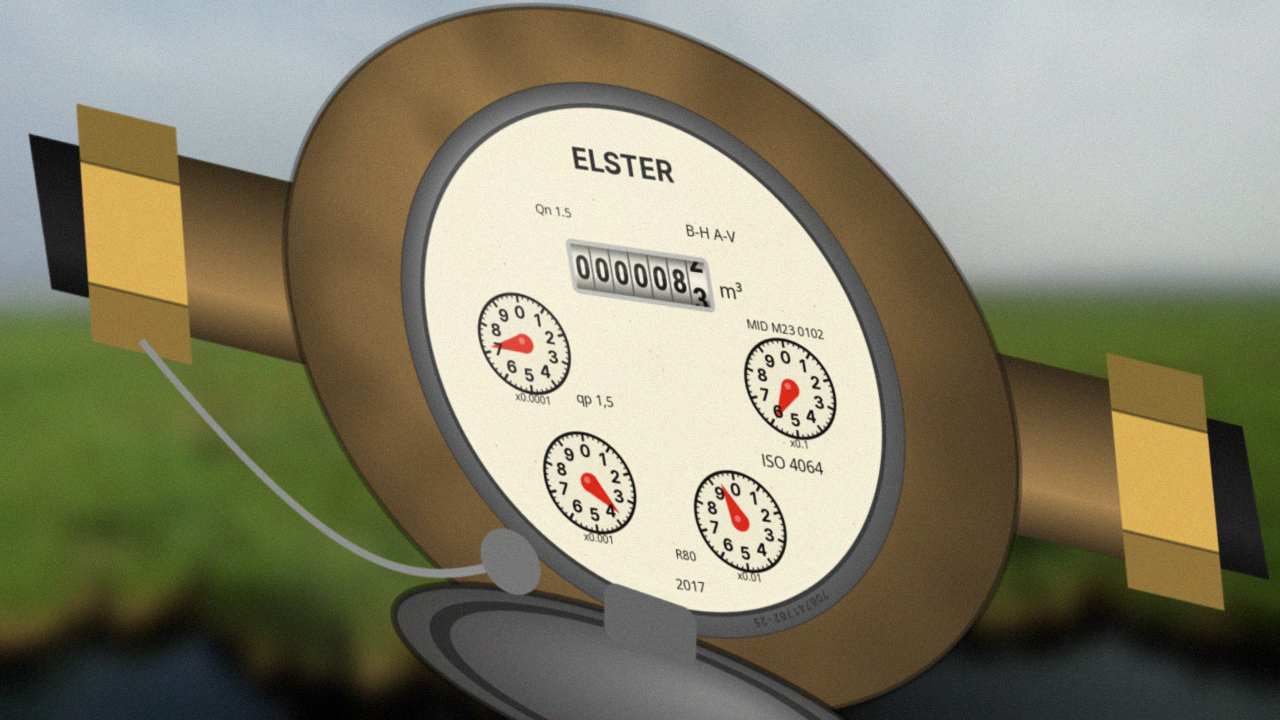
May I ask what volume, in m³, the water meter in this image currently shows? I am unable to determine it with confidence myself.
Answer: 82.5937 m³
